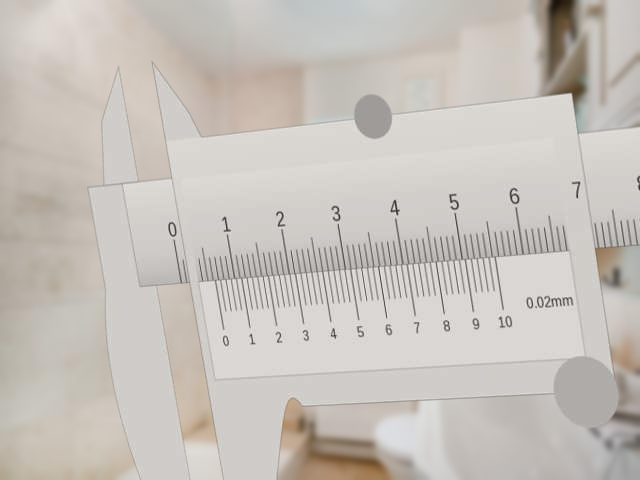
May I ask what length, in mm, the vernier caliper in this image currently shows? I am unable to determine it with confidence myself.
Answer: 6.4 mm
